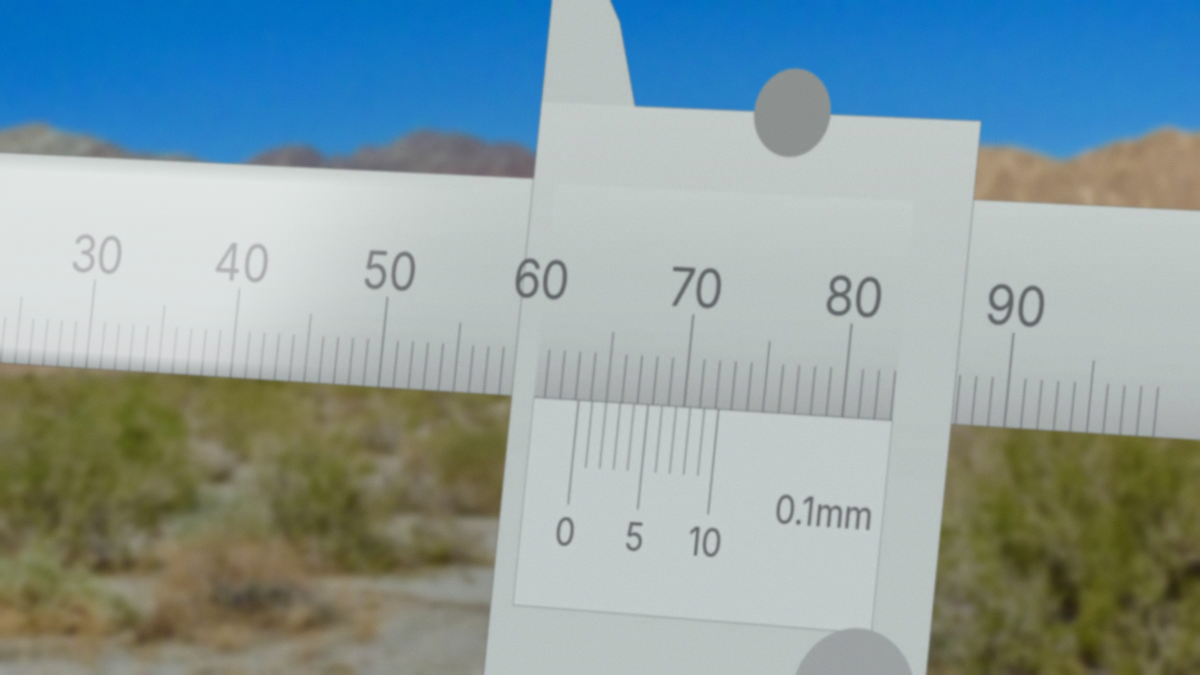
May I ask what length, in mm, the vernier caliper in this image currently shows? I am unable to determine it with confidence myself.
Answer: 63.2 mm
